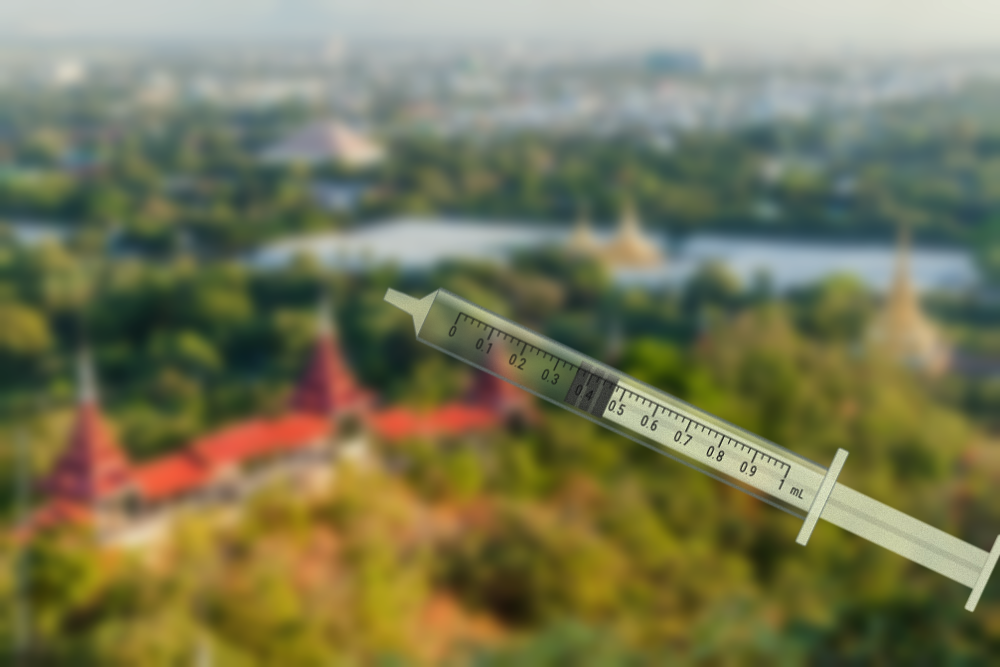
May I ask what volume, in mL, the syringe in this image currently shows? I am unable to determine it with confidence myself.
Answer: 0.36 mL
